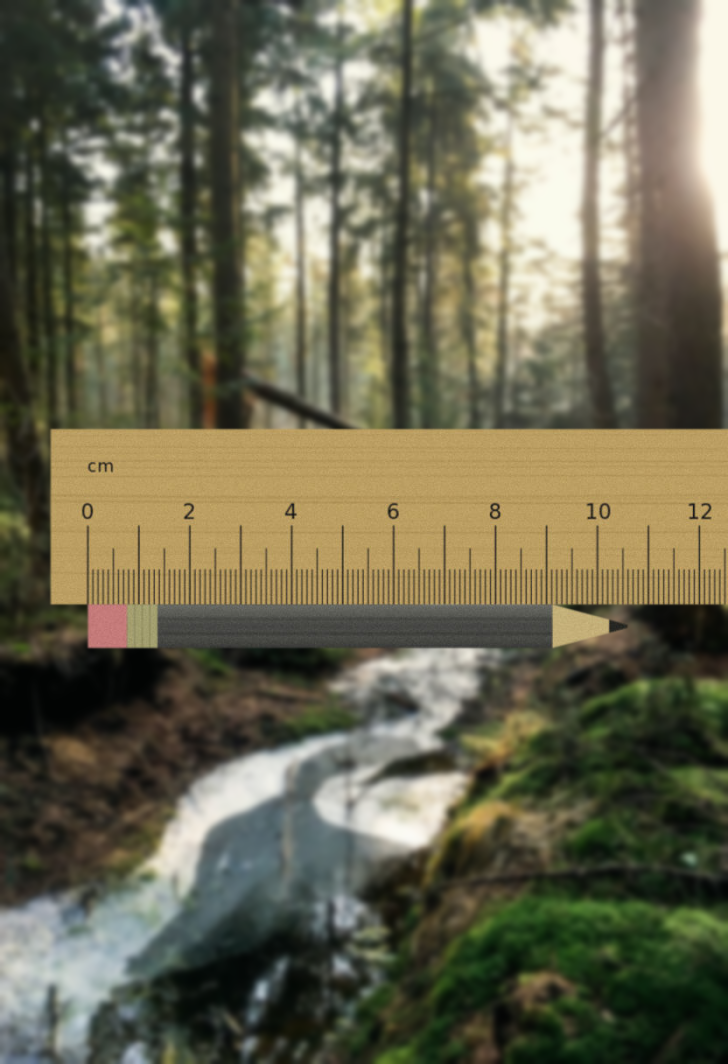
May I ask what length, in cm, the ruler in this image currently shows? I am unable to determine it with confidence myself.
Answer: 10.6 cm
